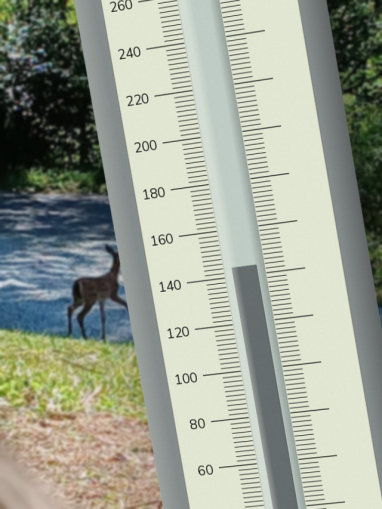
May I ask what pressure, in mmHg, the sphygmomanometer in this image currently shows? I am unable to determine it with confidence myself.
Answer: 144 mmHg
